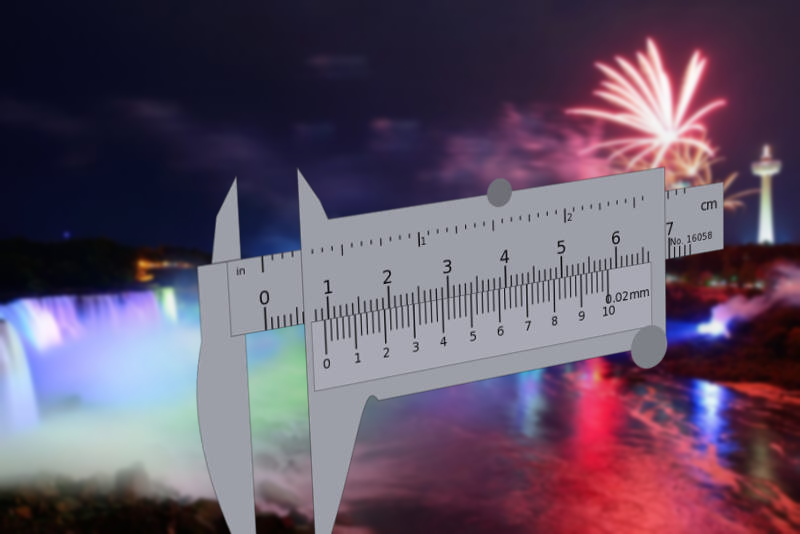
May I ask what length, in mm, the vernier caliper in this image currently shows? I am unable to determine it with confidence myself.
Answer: 9.4 mm
